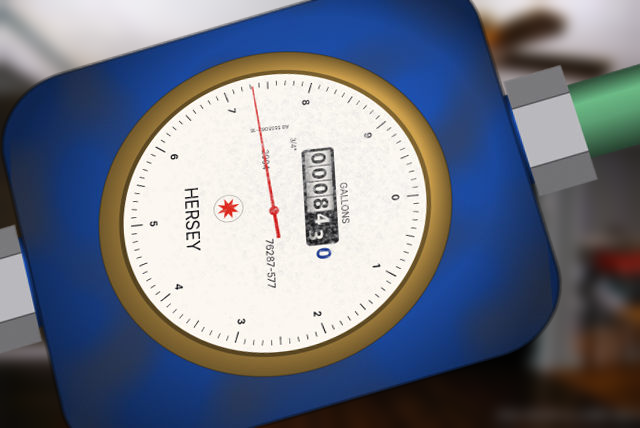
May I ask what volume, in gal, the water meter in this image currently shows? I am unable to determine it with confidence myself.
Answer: 8427.3 gal
